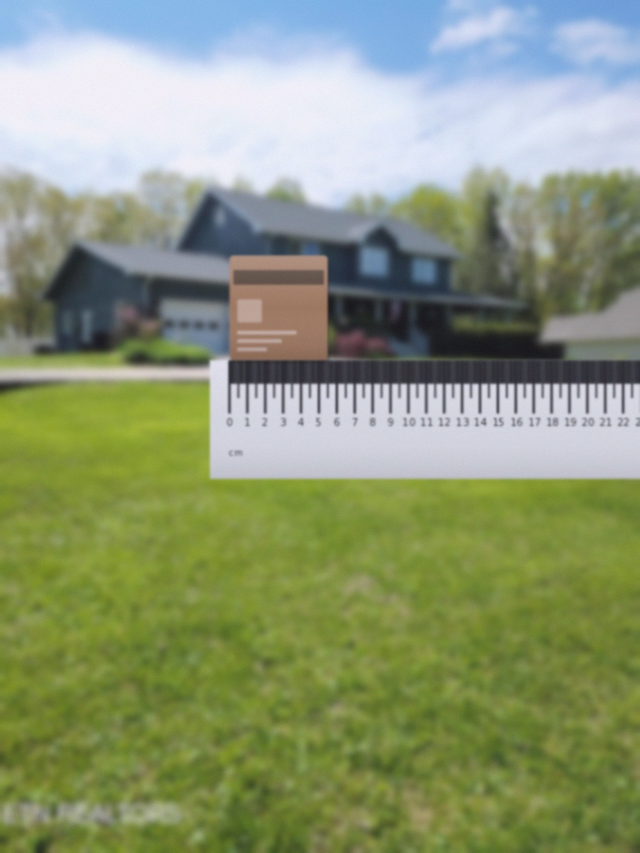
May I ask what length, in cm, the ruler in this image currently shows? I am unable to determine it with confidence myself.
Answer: 5.5 cm
